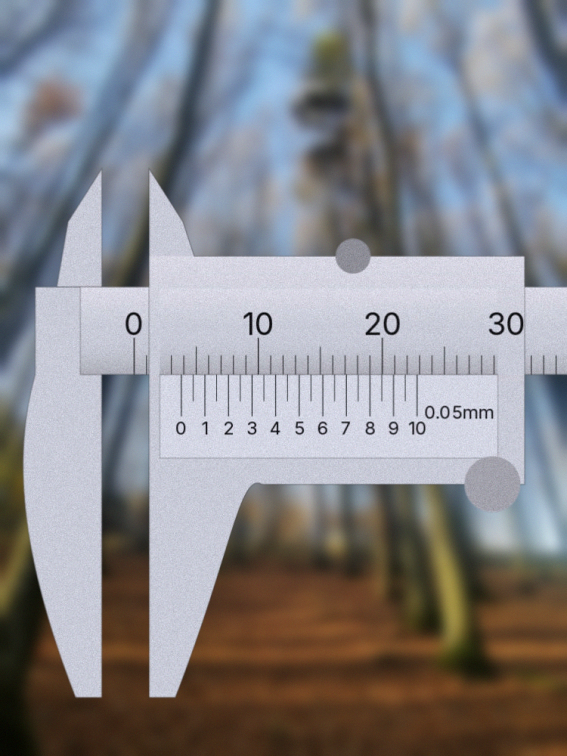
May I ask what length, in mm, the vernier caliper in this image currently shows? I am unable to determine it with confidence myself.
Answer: 3.8 mm
